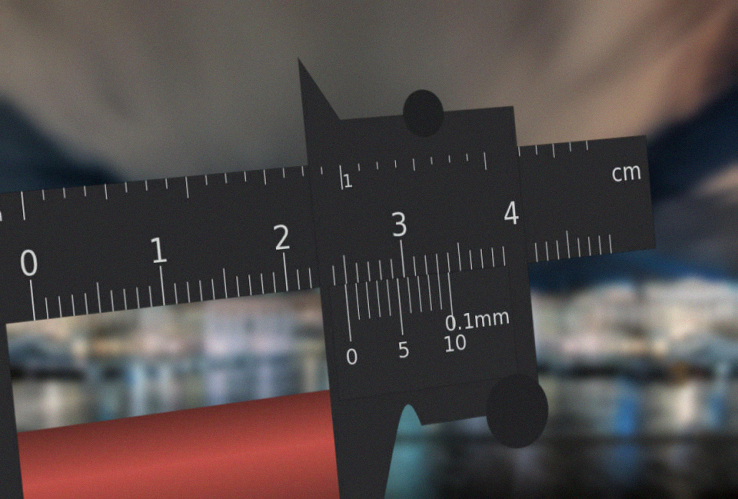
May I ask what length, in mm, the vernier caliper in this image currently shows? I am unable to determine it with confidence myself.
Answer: 24.9 mm
